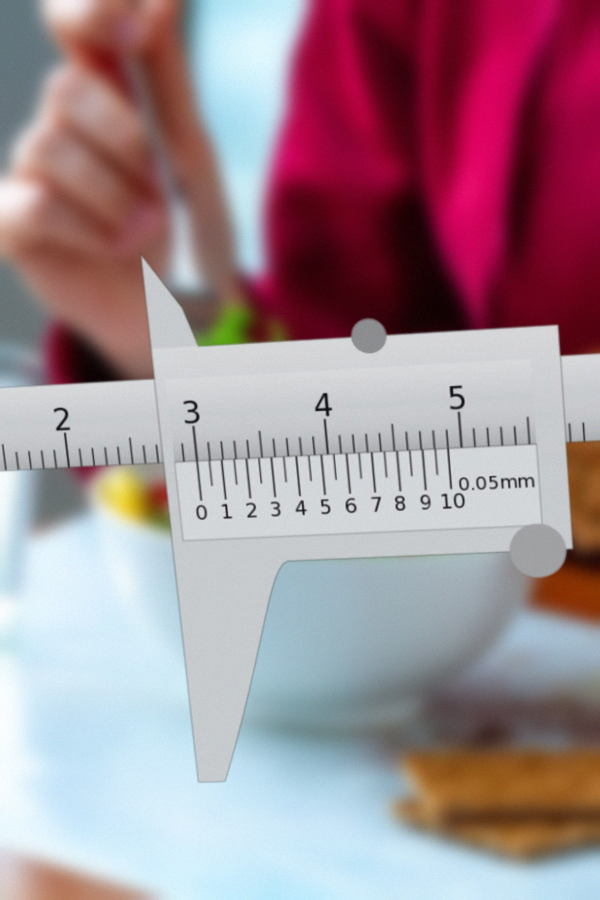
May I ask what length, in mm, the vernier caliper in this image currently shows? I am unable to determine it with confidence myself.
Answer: 30.0 mm
